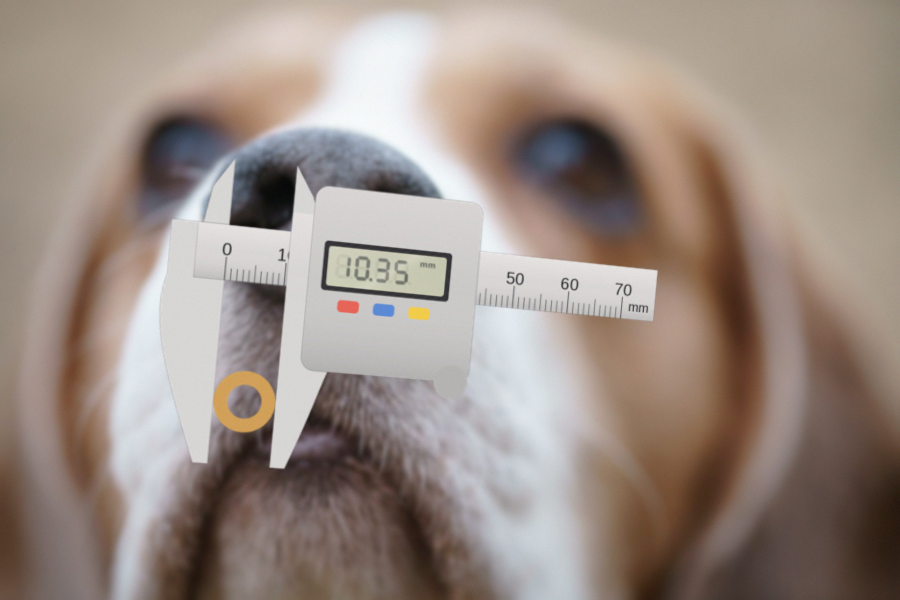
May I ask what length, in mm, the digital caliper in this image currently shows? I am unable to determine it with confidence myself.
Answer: 10.35 mm
